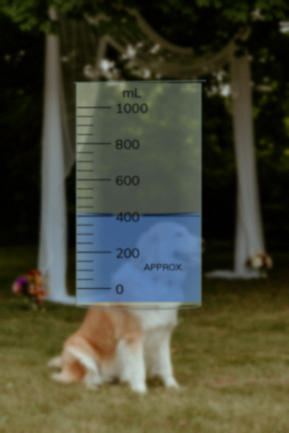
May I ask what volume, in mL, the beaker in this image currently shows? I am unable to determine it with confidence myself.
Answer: 400 mL
